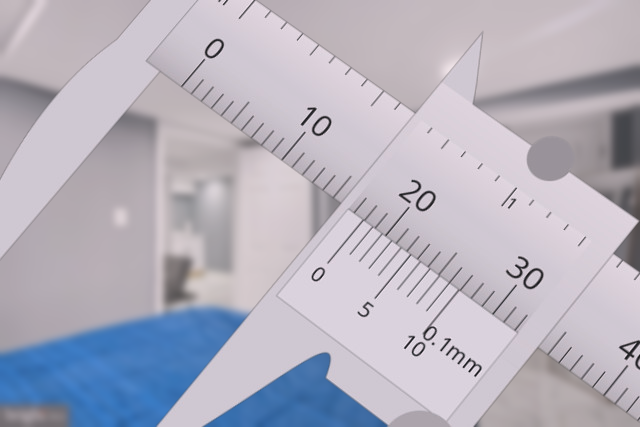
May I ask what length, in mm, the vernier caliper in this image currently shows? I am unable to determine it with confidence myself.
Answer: 17.9 mm
